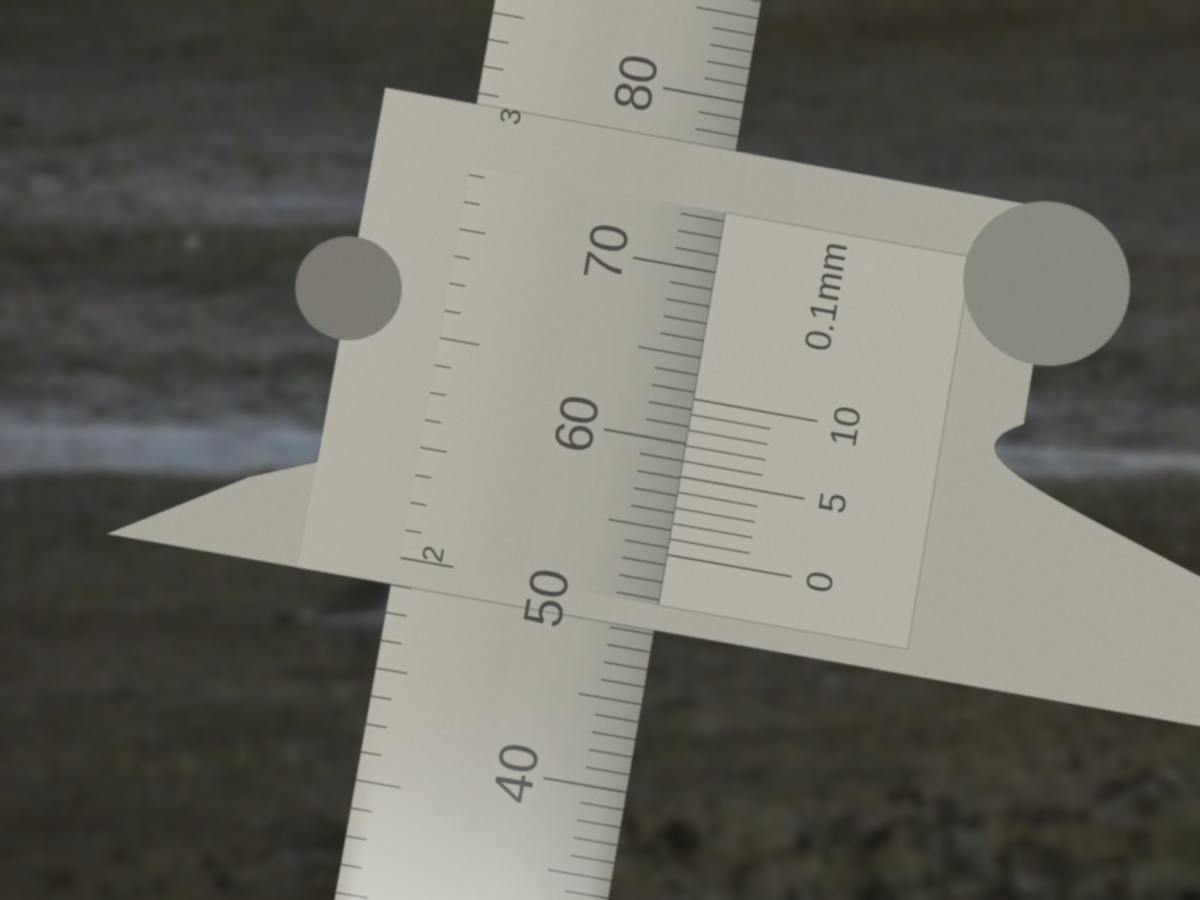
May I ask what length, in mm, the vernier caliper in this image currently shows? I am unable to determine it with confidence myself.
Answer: 53.6 mm
